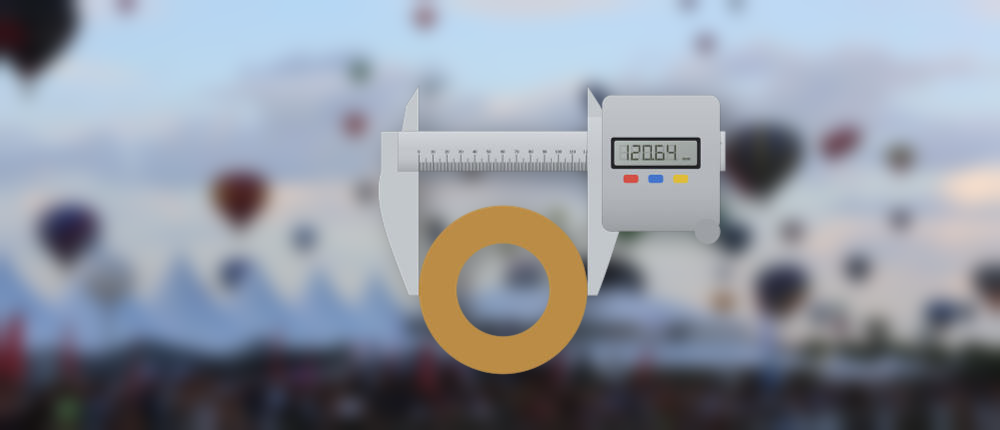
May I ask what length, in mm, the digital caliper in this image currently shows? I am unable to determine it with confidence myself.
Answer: 120.64 mm
